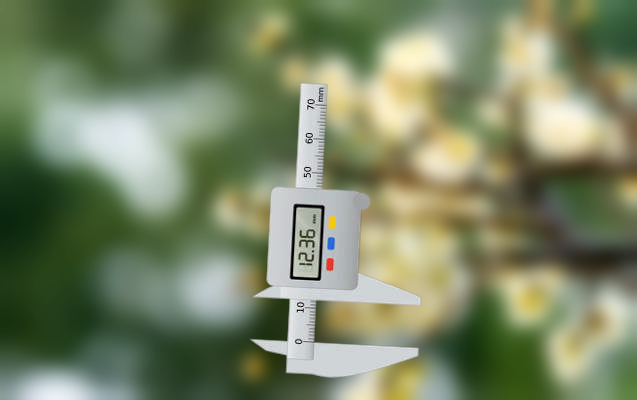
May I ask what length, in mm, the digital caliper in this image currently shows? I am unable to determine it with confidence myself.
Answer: 12.36 mm
